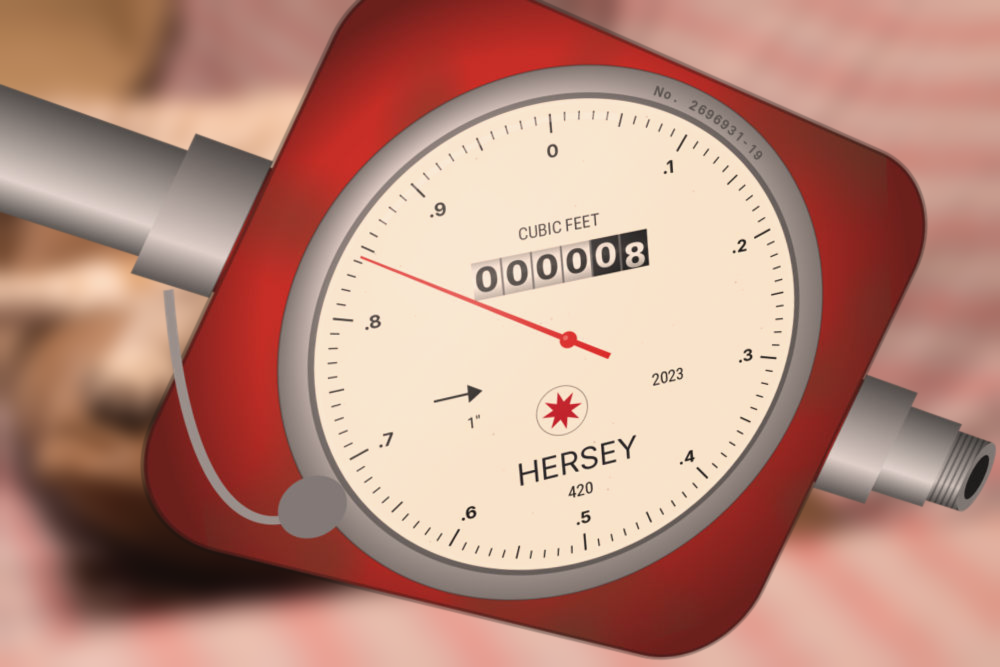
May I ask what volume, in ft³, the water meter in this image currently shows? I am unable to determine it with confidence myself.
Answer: 7.84 ft³
